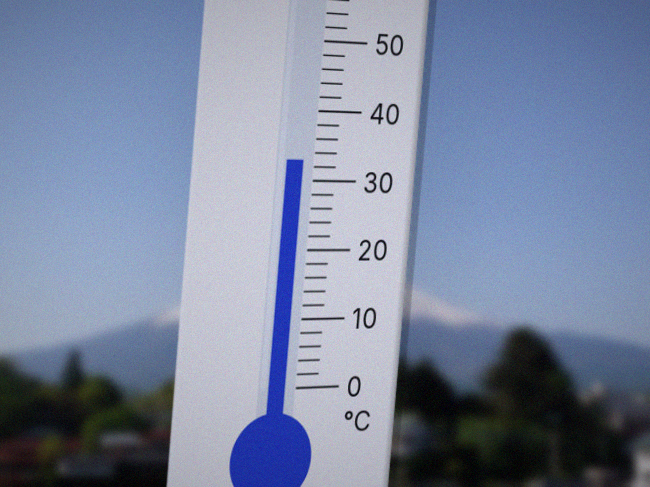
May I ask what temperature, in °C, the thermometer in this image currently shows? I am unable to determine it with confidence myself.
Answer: 33 °C
